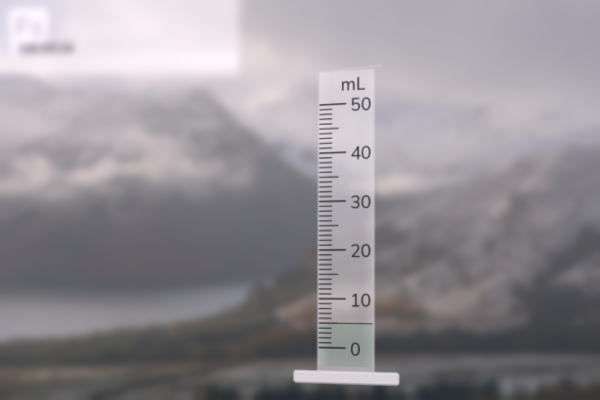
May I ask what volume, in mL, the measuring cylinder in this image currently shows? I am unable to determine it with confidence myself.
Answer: 5 mL
